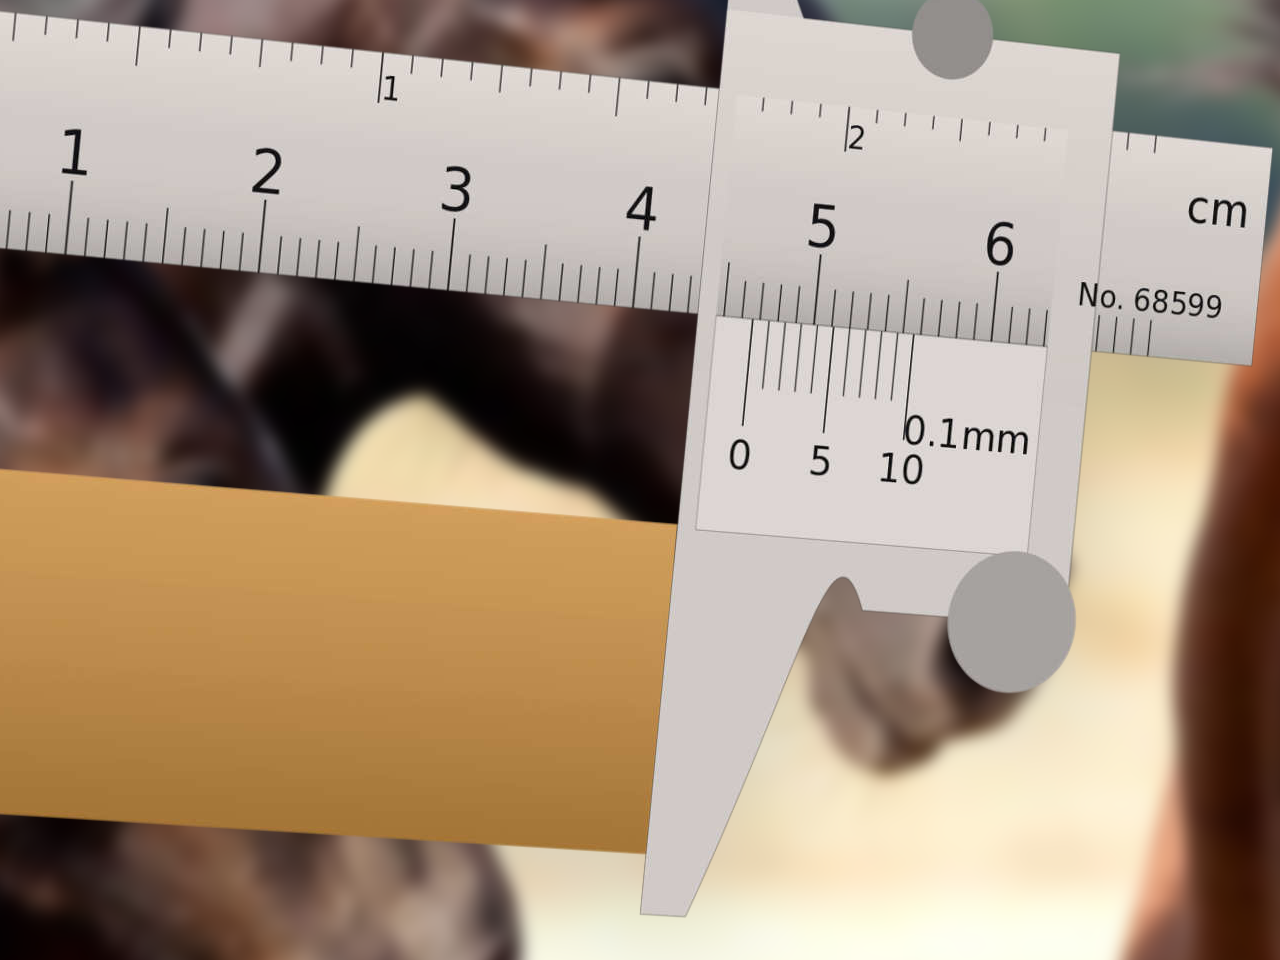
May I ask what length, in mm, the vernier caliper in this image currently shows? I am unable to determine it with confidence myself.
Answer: 46.6 mm
